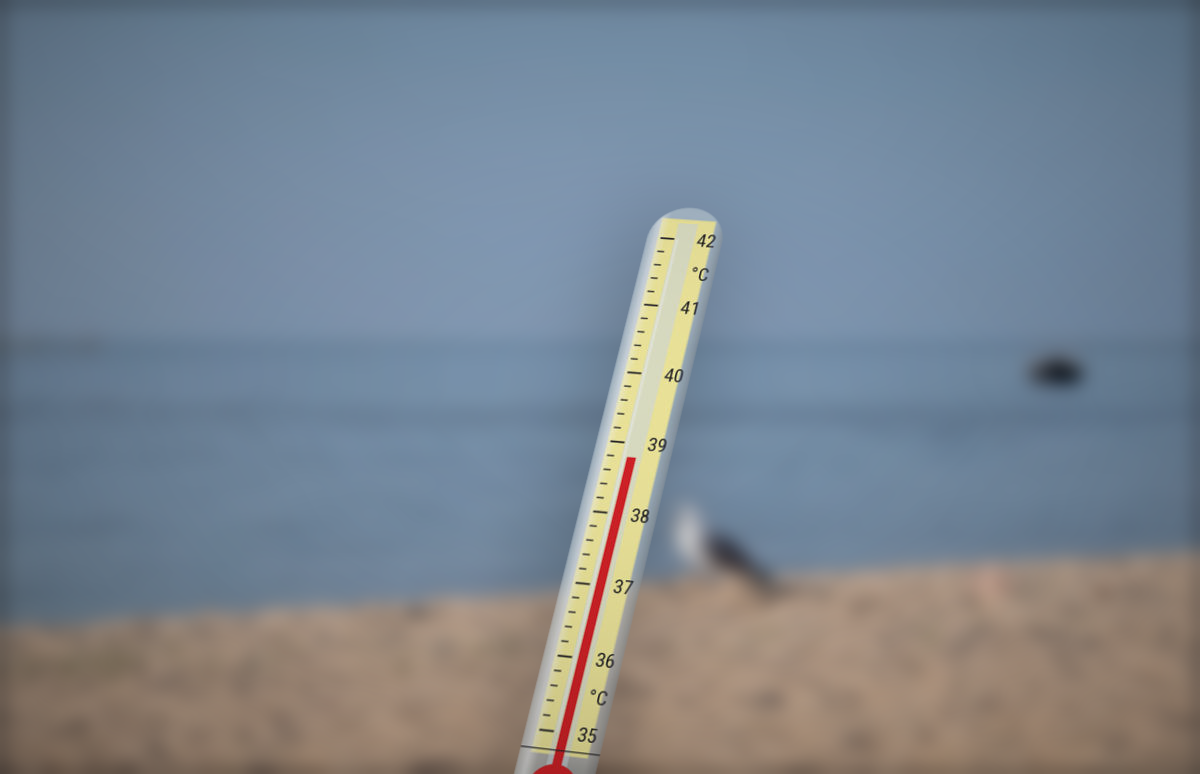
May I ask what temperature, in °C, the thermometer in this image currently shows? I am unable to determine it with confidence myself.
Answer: 38.8 °C
